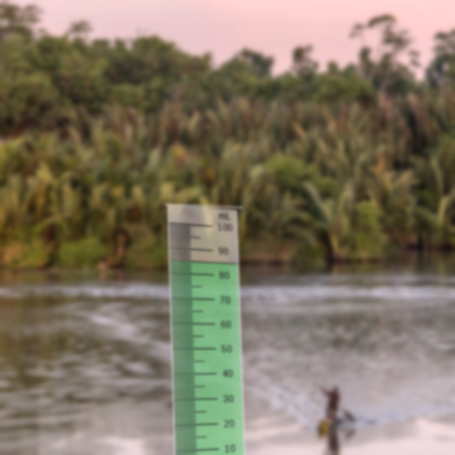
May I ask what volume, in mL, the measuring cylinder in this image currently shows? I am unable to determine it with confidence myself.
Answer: 85 mL
